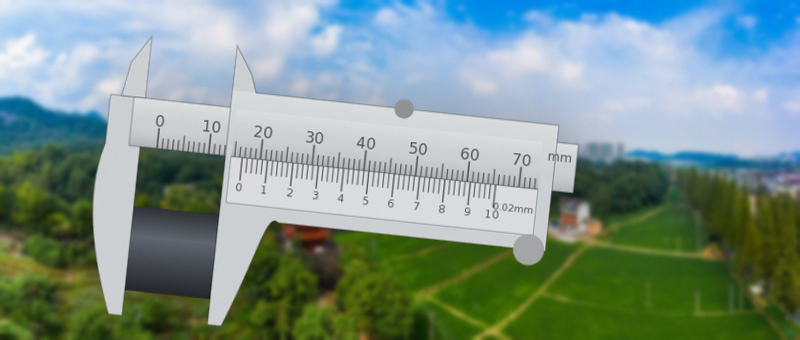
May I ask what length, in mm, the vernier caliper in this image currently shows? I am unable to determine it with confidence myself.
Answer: 16.5 mm
